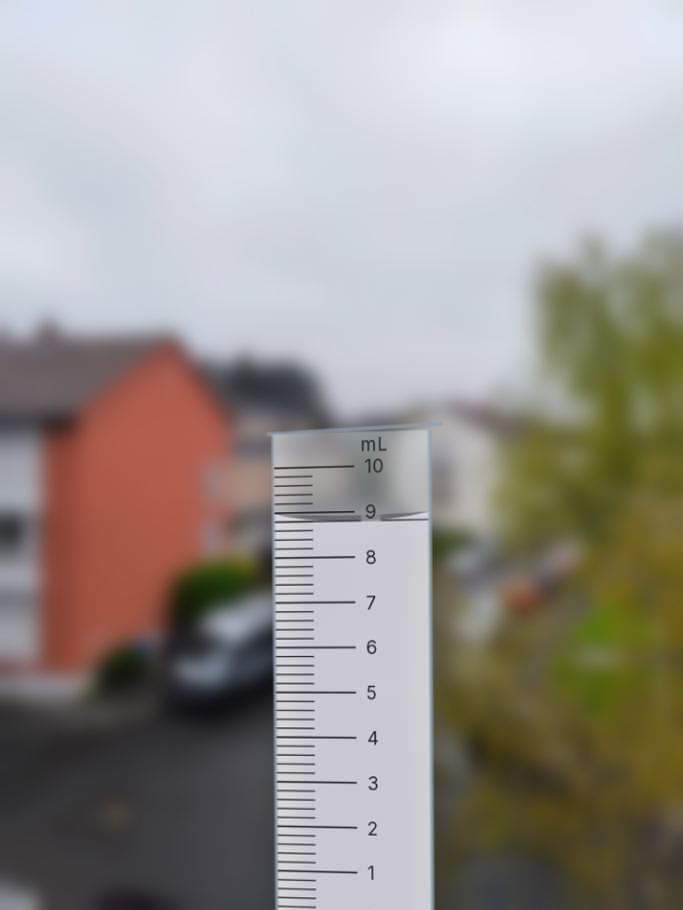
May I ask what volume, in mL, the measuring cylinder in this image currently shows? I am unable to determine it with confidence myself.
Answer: 8.8 mL
